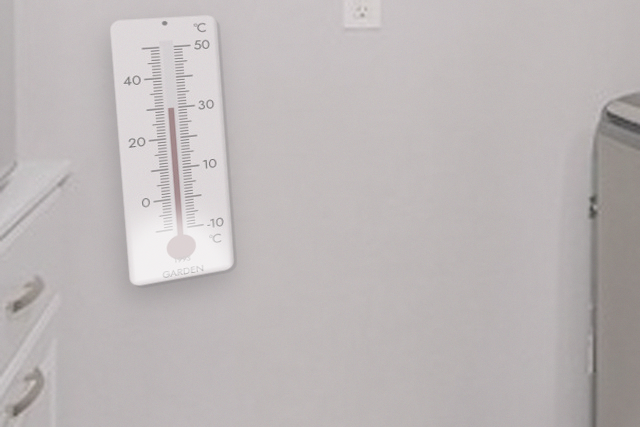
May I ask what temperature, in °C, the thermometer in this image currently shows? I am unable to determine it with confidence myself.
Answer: 30 °C
